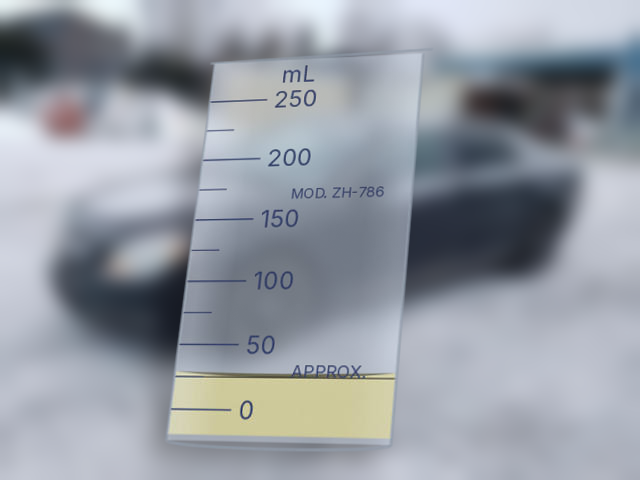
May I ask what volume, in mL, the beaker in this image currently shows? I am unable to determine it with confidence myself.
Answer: 25 mL
